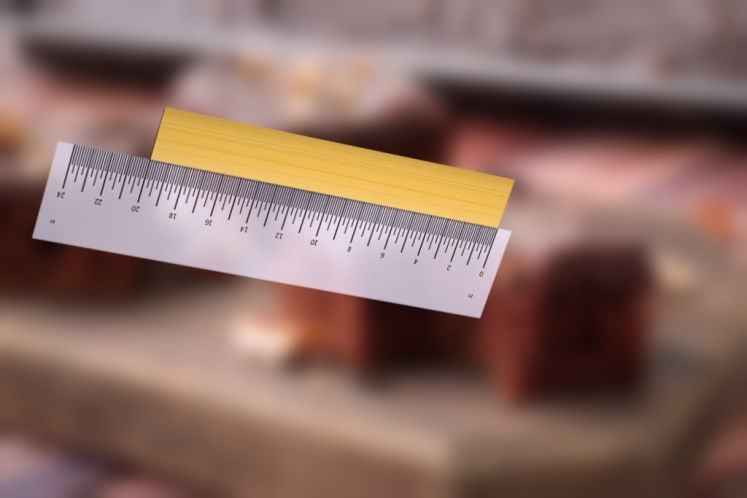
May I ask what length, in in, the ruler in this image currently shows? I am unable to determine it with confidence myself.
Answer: 20 in
